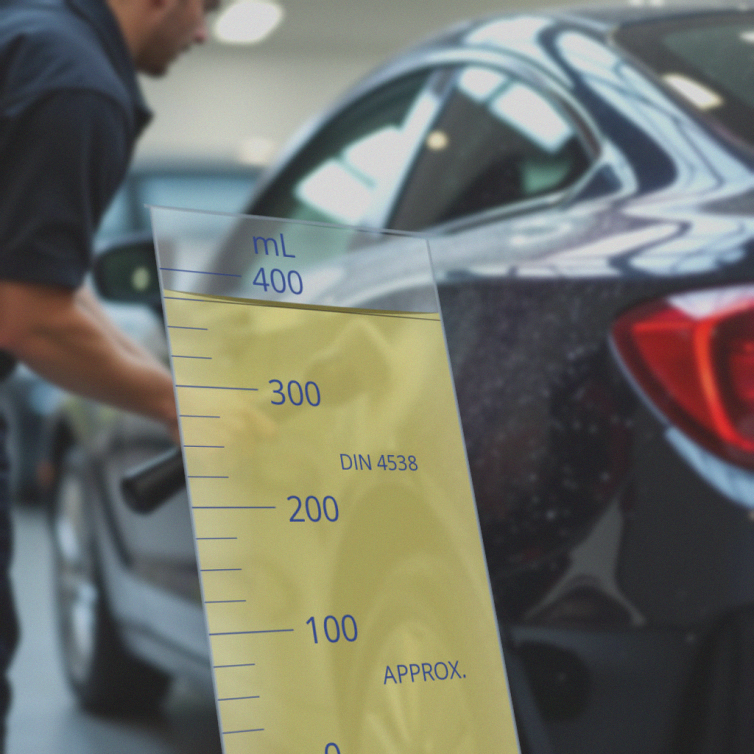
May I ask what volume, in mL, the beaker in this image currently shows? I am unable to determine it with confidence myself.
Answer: 375 mL
